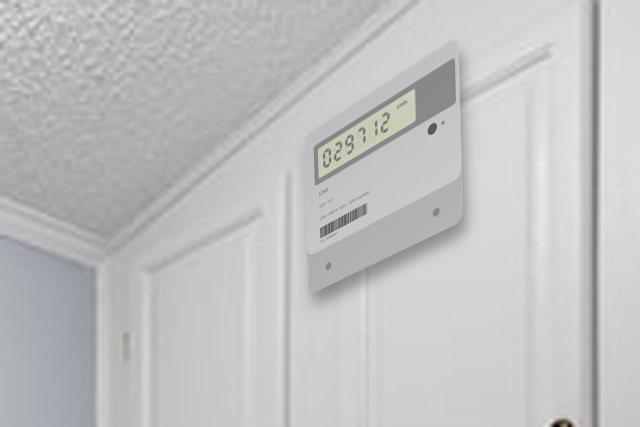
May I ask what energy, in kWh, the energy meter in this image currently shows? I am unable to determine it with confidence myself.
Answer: 29712 kWh
